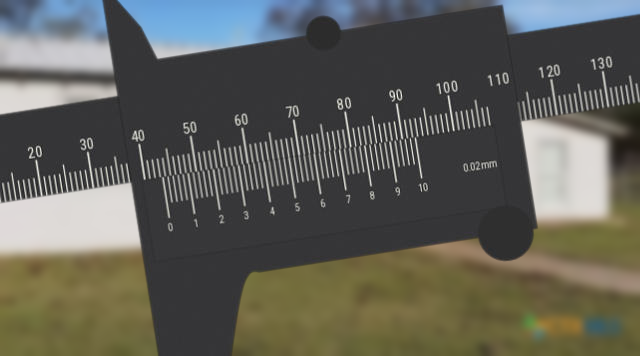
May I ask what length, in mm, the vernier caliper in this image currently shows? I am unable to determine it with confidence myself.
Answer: 43.5 mm
